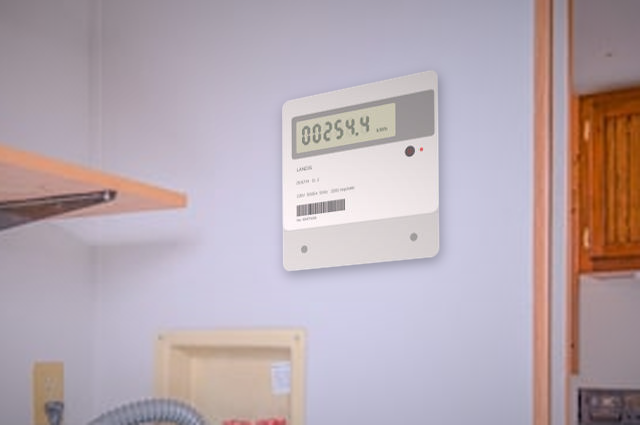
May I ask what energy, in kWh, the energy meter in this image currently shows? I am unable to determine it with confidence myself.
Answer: 254.4 kWh
